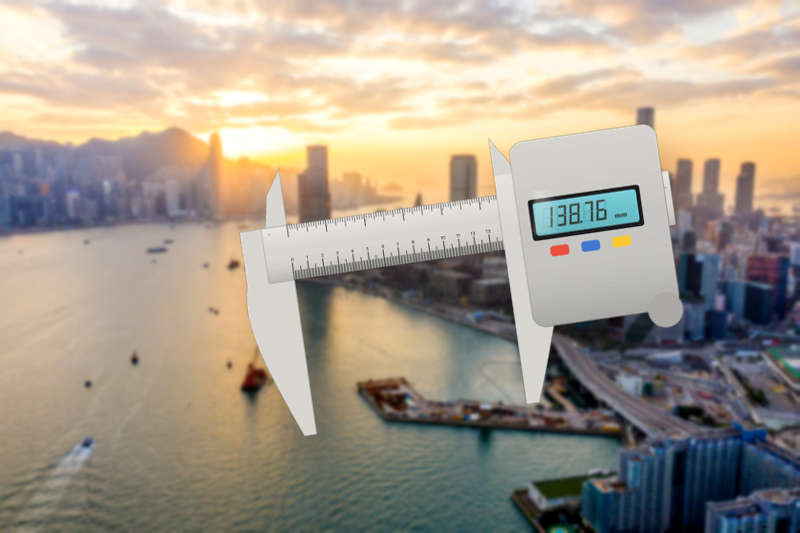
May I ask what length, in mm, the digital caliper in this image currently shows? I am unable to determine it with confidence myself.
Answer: 138.76 mm
